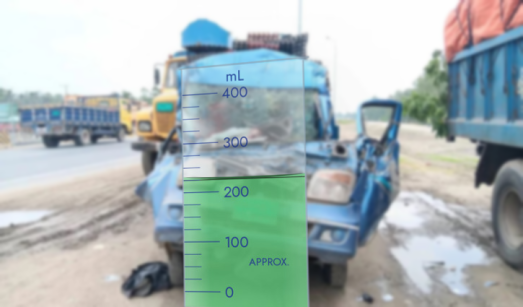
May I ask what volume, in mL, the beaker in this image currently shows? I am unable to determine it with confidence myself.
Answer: 225 mL
